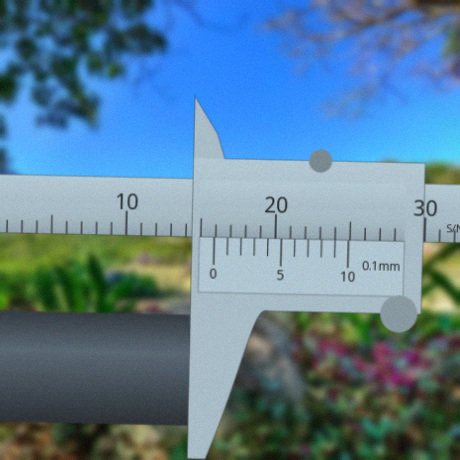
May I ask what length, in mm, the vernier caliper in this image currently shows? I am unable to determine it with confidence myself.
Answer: 15.9 mm
